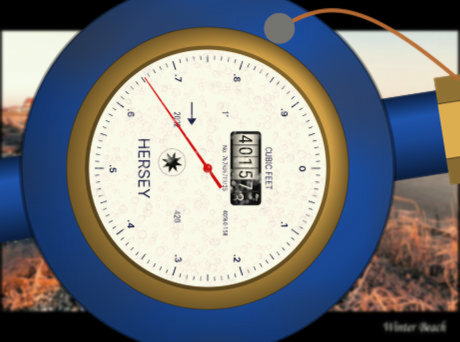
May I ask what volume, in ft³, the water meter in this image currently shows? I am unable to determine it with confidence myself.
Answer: 401572.65 ft³
